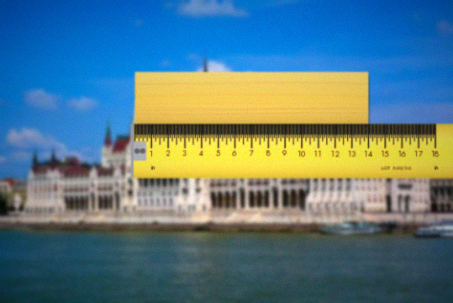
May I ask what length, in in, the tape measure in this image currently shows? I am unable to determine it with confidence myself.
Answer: 14 in
